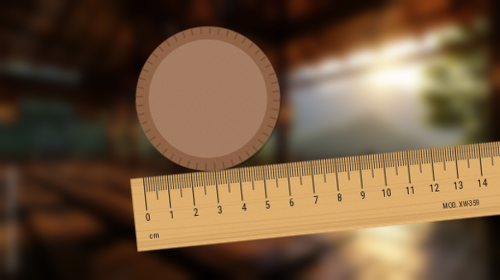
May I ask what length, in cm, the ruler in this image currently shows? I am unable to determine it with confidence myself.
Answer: 6 cm
